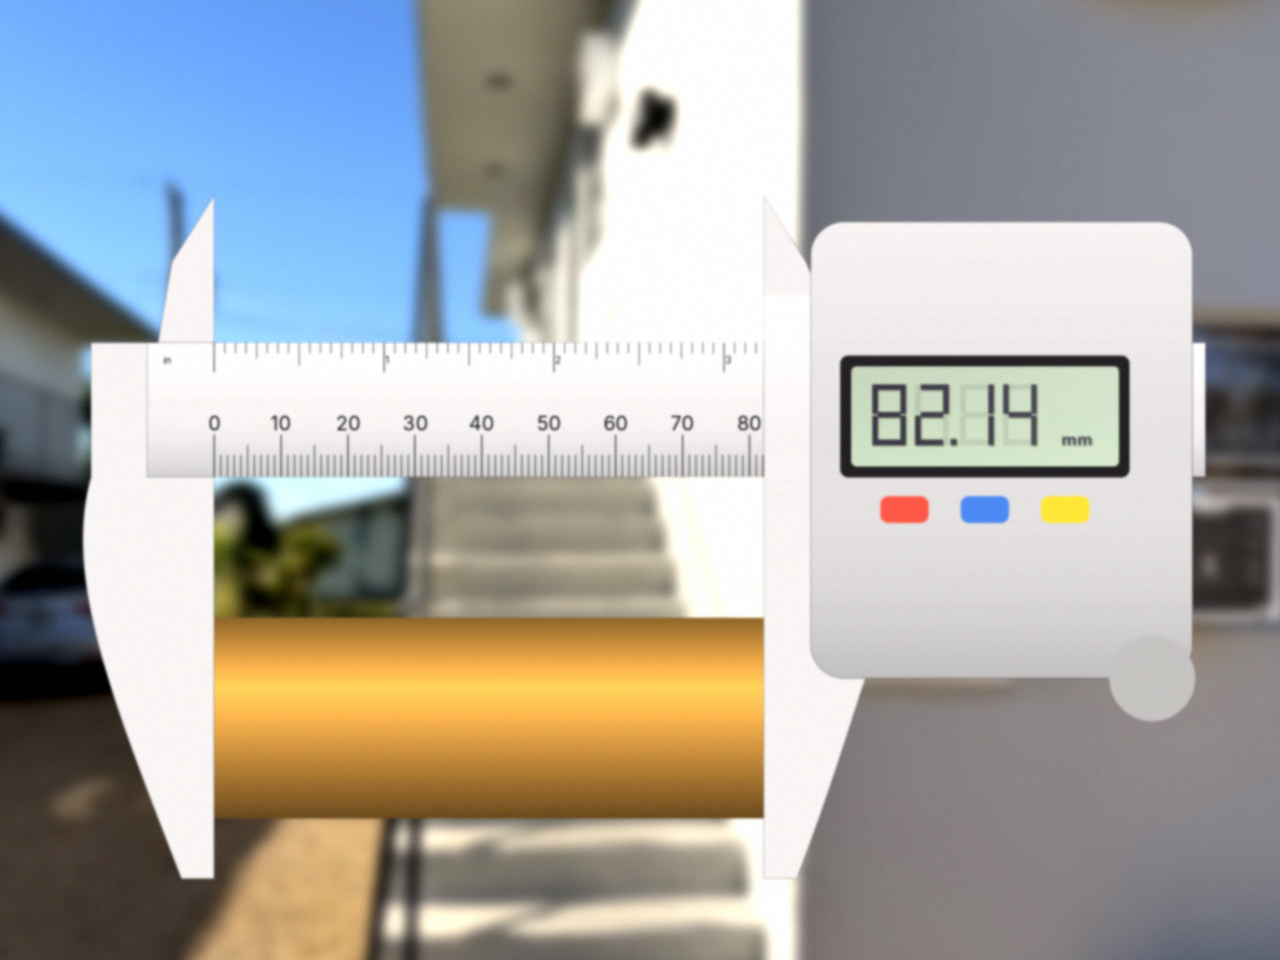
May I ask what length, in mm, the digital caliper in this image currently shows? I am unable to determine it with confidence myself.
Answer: 82.14 mm
